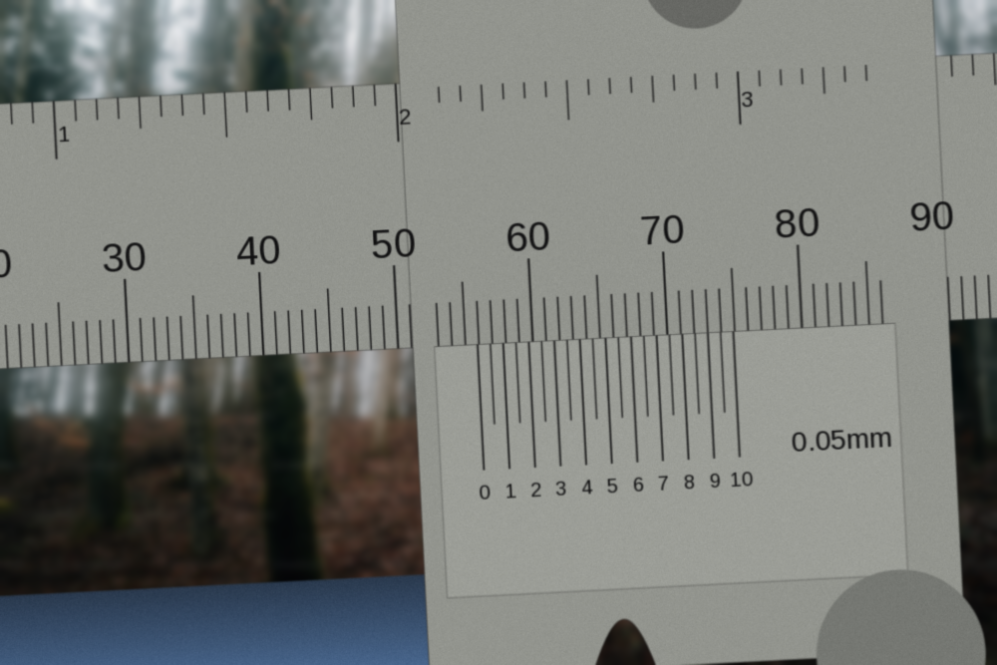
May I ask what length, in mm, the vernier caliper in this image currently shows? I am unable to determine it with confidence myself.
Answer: 55.9 mm
